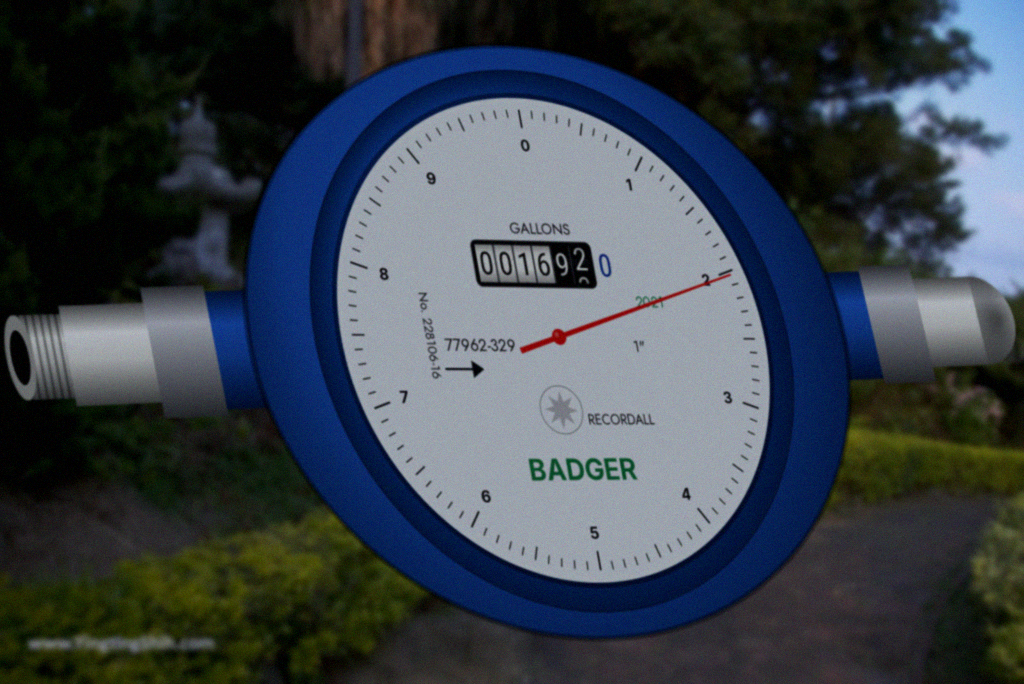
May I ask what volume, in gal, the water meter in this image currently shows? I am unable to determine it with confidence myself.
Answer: 16922.0 gal
